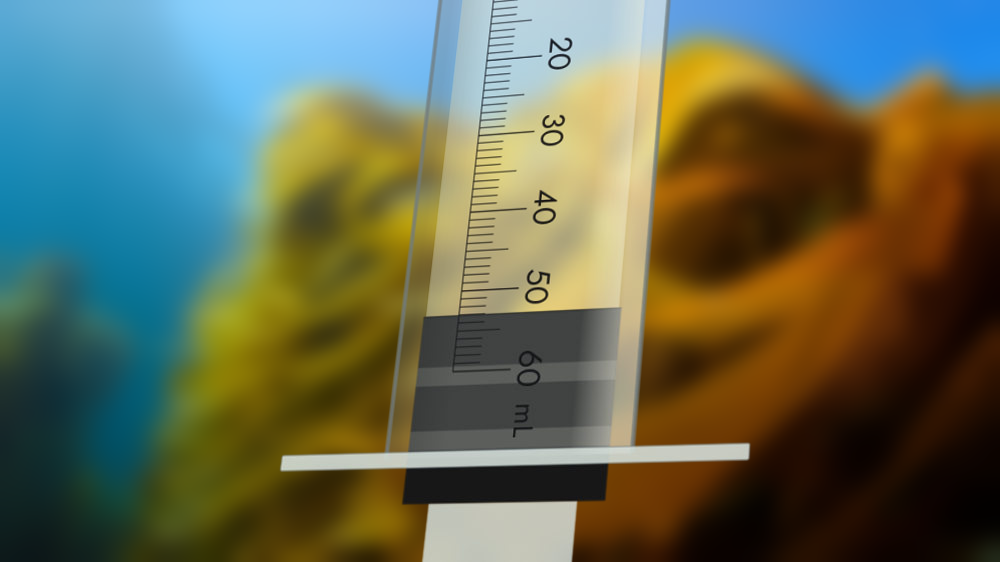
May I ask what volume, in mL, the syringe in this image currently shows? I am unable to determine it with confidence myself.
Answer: 53 mL
